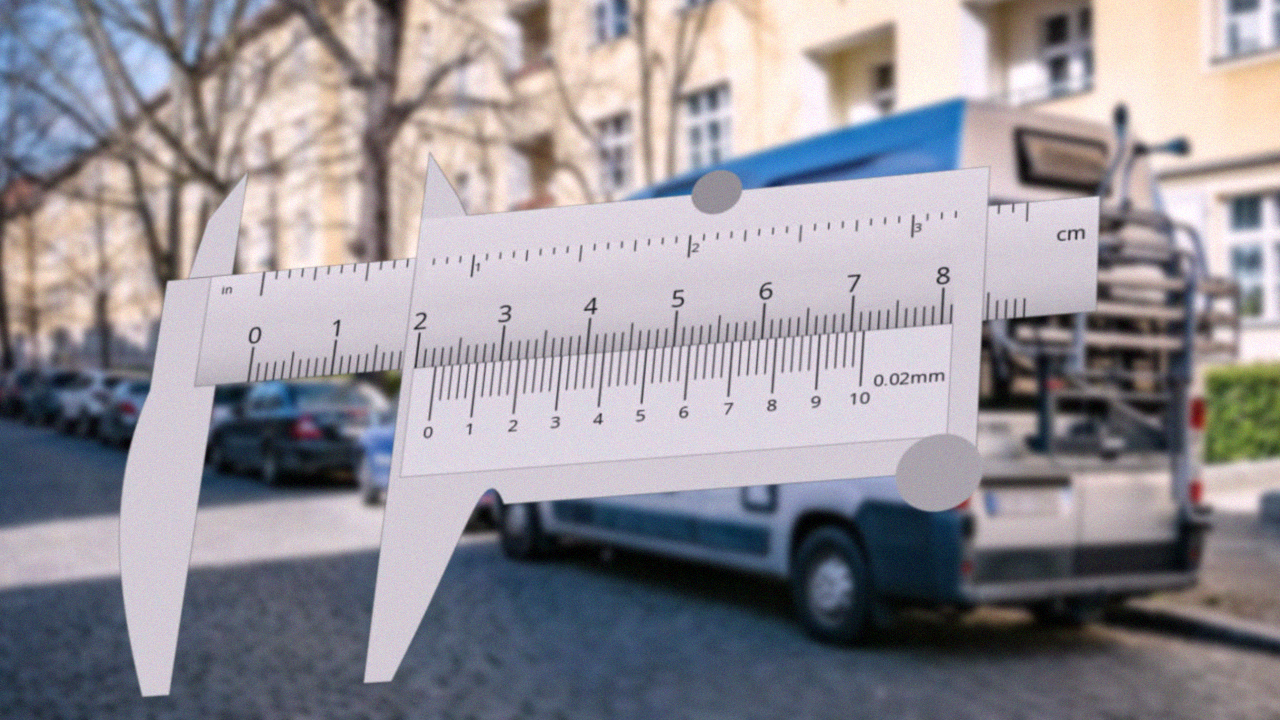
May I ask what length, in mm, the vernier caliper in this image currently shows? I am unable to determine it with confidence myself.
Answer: 22.4 mm
